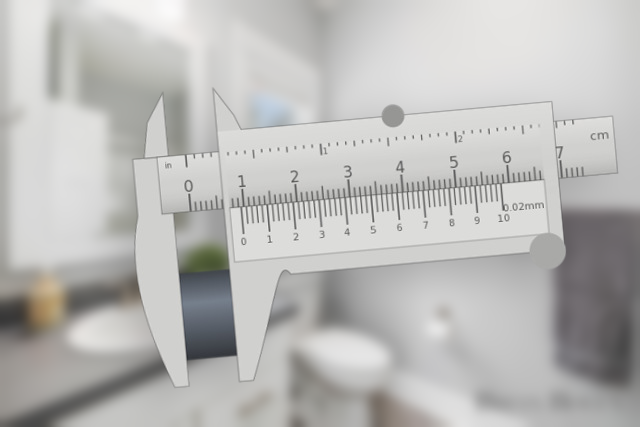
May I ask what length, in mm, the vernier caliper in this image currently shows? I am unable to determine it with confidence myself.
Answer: 9.5 mm
